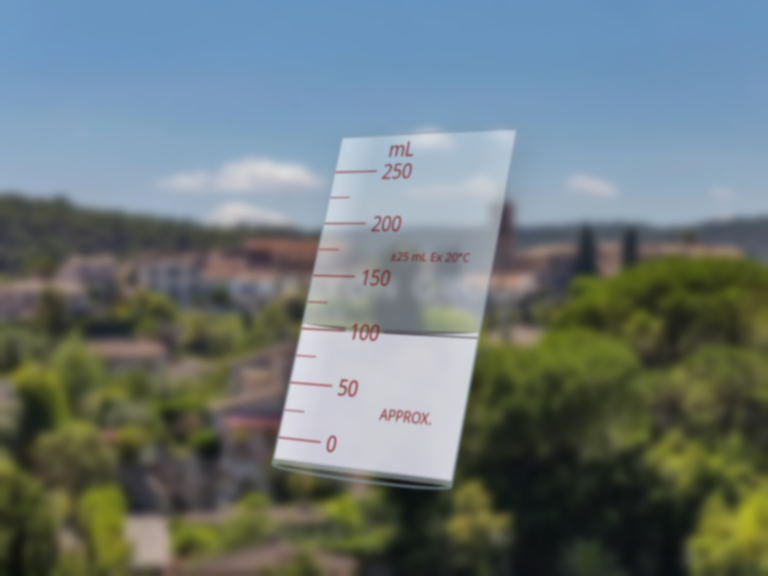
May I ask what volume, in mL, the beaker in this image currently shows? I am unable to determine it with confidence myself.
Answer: 100 mL
